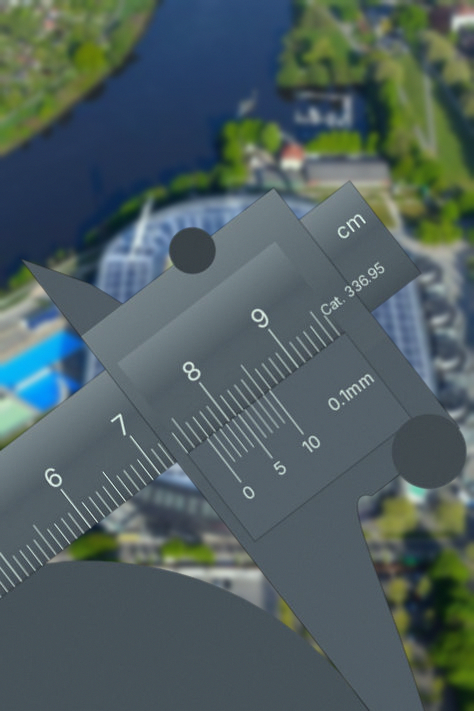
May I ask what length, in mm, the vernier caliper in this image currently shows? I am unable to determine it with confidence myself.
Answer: 76.8 mm
